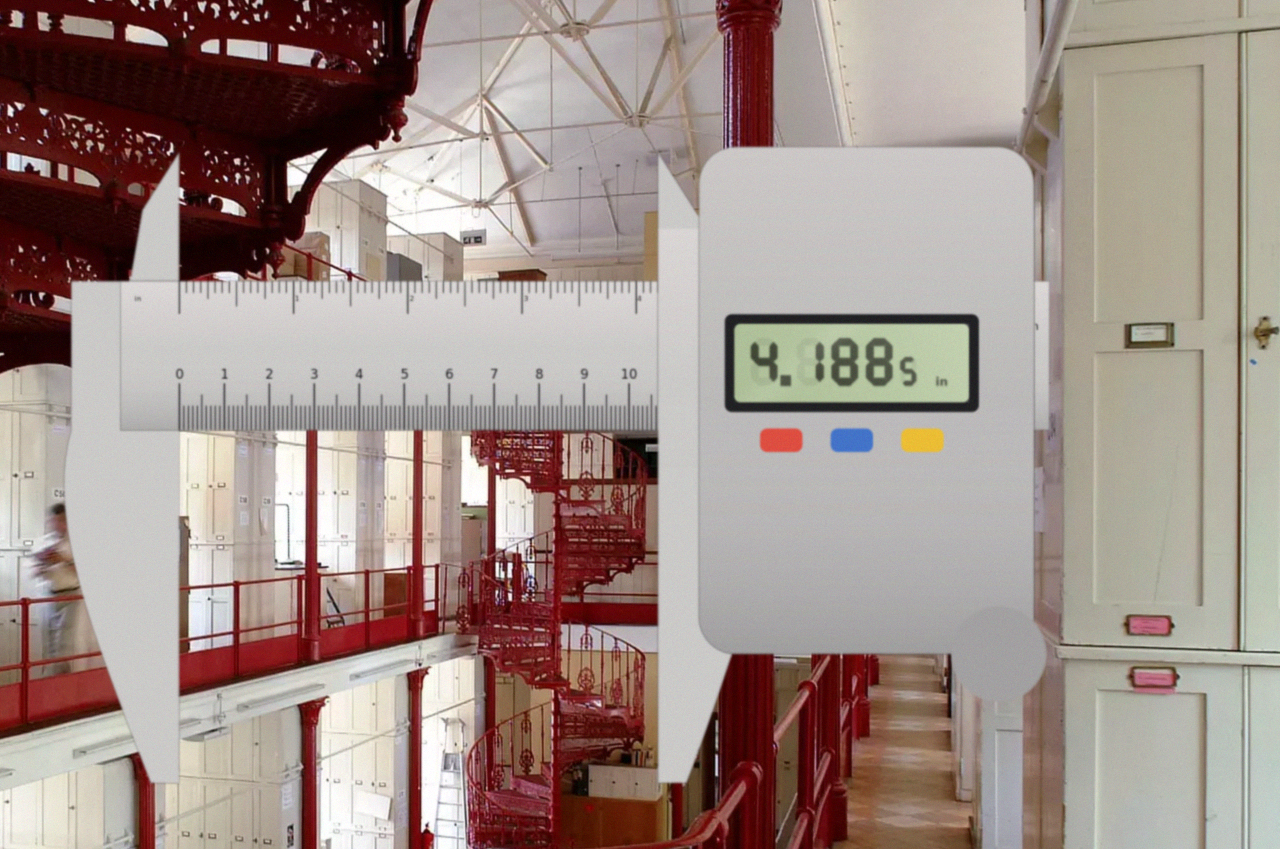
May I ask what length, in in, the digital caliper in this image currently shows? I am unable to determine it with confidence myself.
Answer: 4.1885 in
